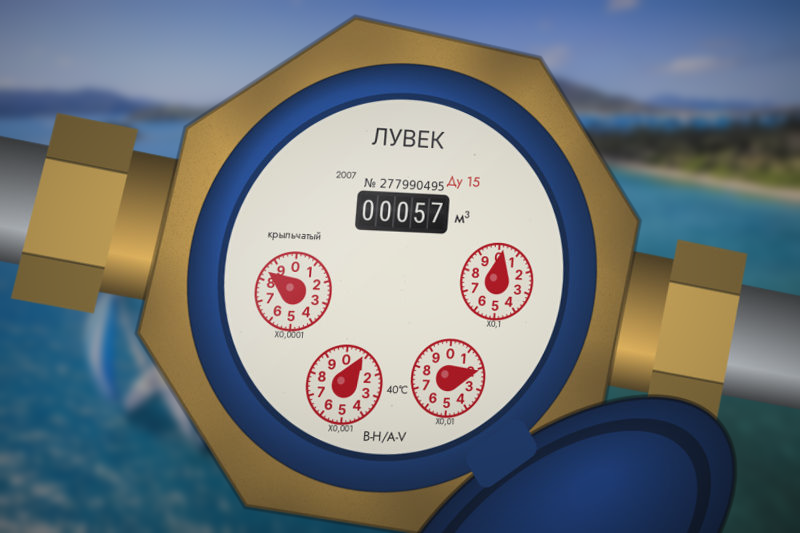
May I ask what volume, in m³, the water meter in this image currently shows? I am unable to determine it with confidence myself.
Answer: 57.0208 m³
